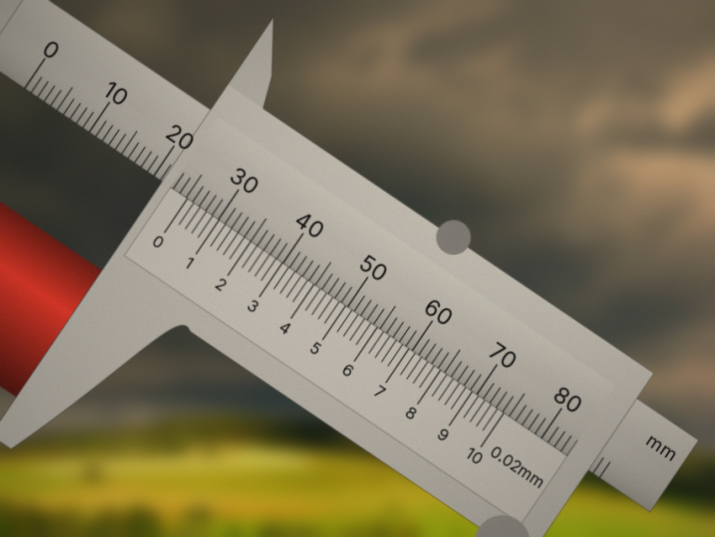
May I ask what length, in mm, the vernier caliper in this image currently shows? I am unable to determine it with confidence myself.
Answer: 25.2 mm
